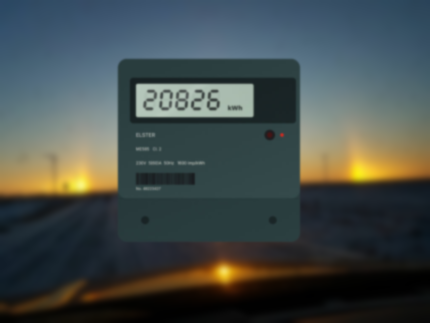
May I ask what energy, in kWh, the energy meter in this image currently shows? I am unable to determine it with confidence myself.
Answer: 20826 kWh
